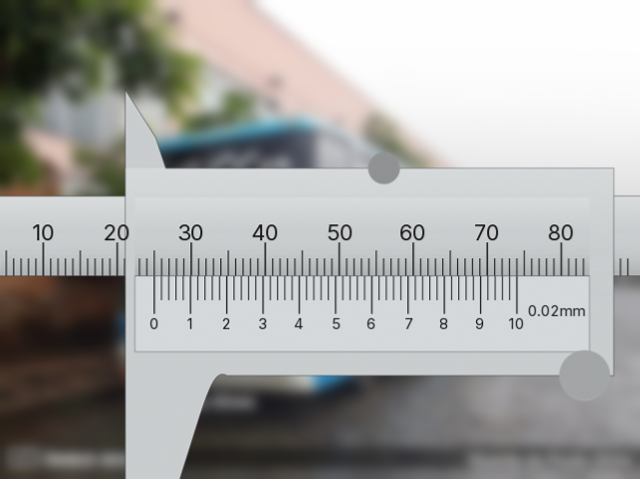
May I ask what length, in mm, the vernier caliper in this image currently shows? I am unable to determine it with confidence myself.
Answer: 25.0 mm
